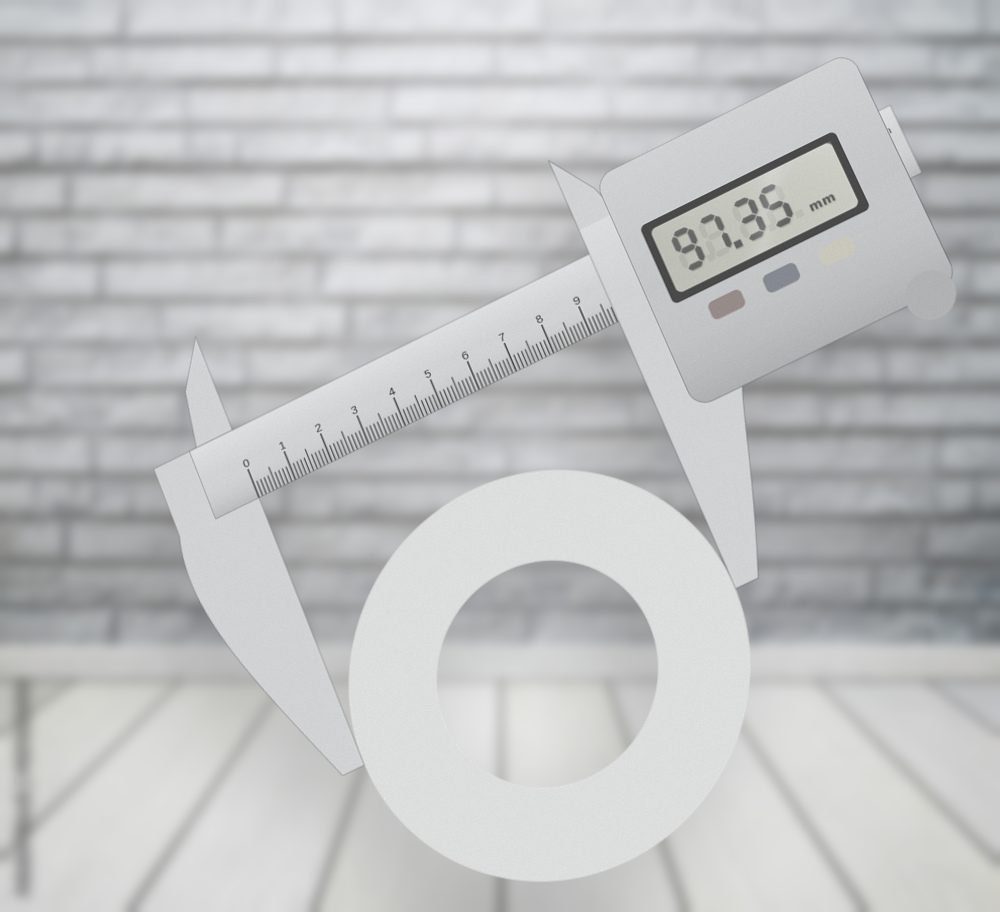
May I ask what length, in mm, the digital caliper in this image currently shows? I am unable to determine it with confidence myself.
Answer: 97.35 mm
